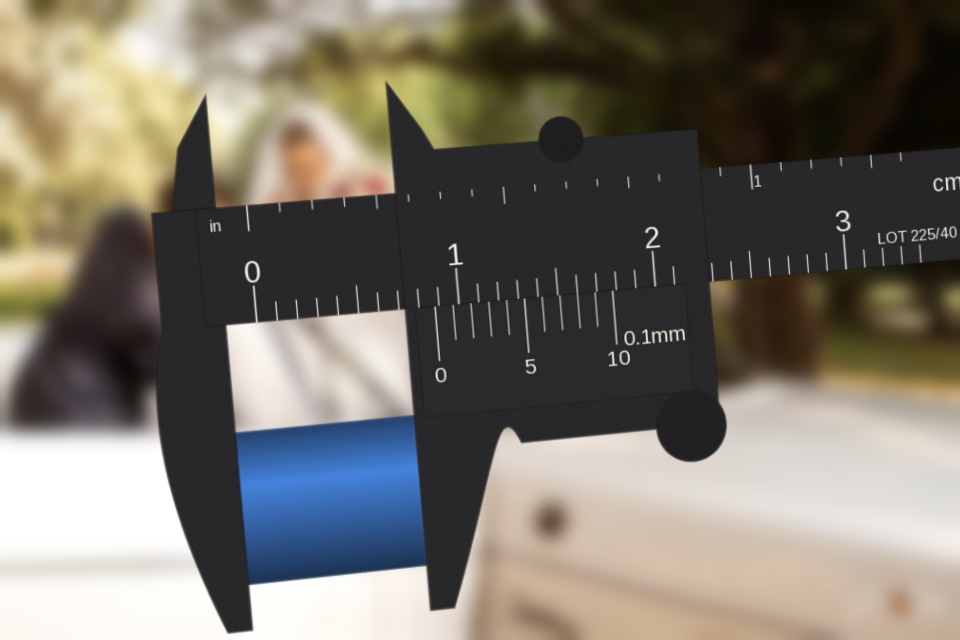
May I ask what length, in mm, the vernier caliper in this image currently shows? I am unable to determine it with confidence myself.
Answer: 8.8 mm
